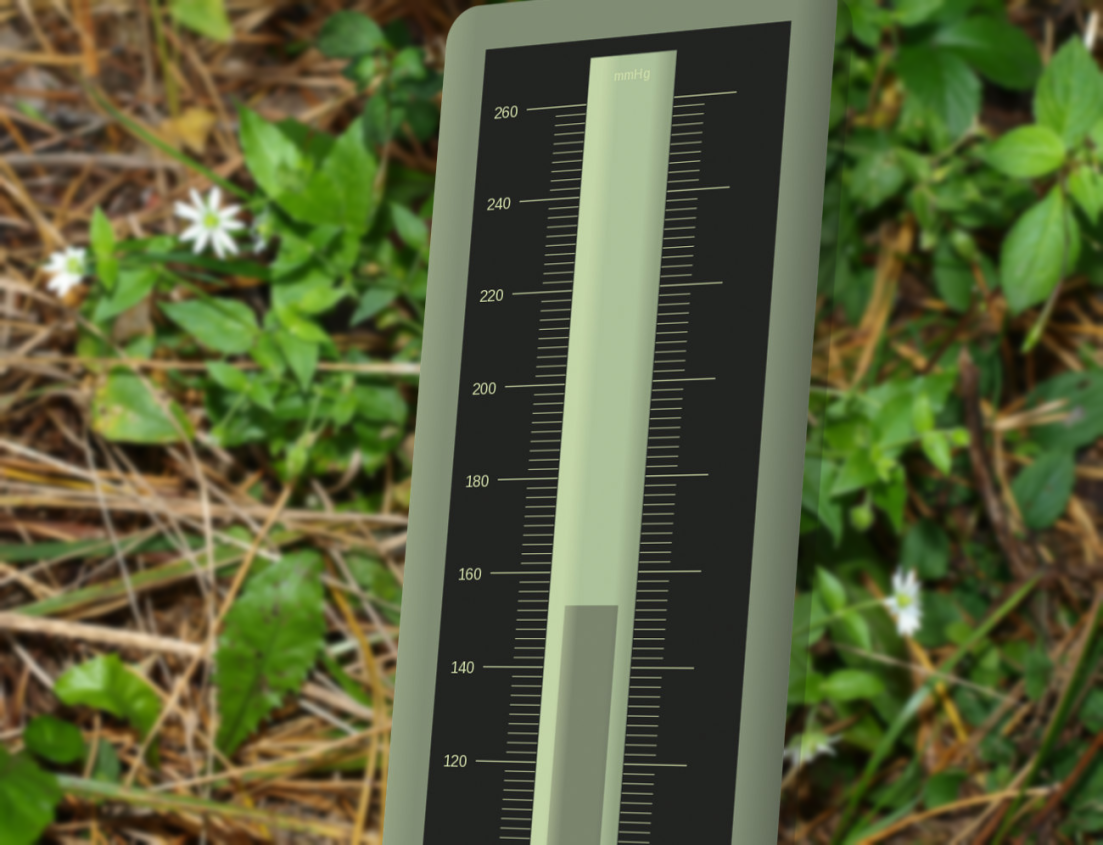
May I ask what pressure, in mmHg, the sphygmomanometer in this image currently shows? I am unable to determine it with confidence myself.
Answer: 153 mmHg
